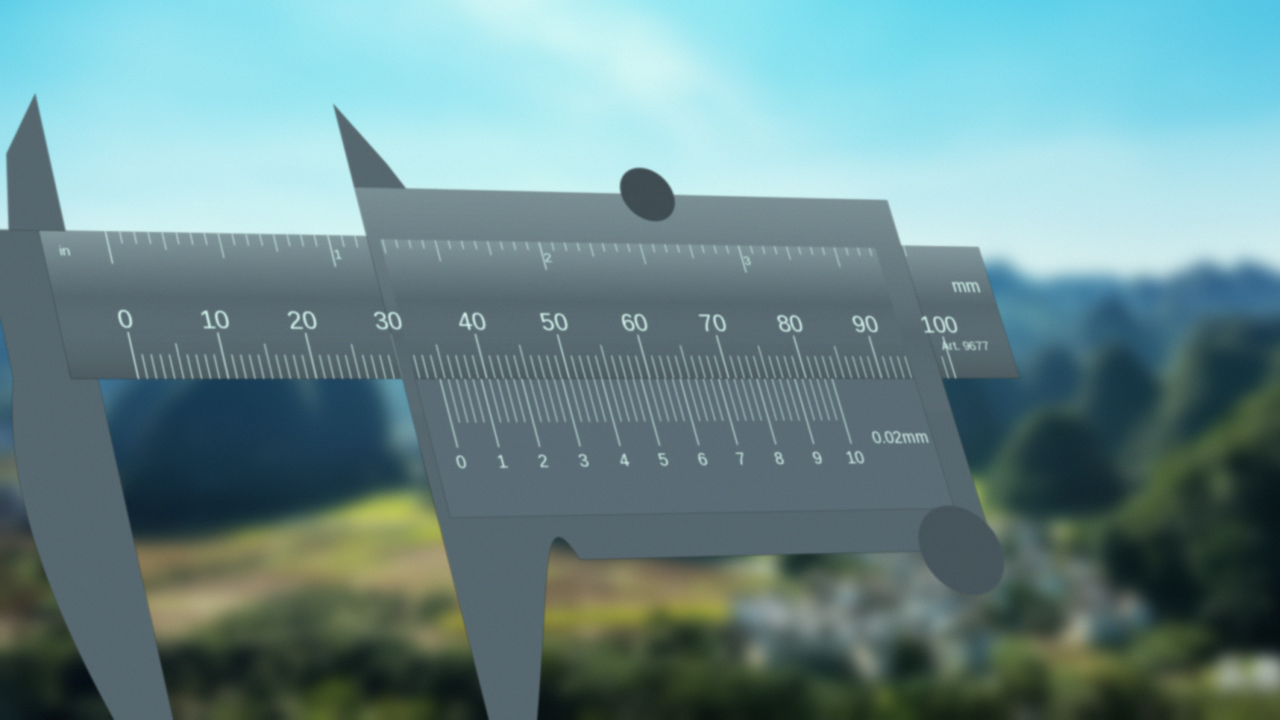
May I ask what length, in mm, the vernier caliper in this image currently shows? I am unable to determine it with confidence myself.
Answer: 34.4 mm
